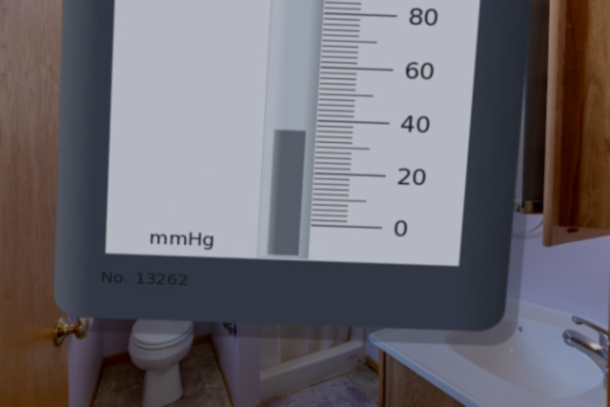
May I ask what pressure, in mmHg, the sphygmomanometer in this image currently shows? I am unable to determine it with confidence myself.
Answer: 36 mmHg
